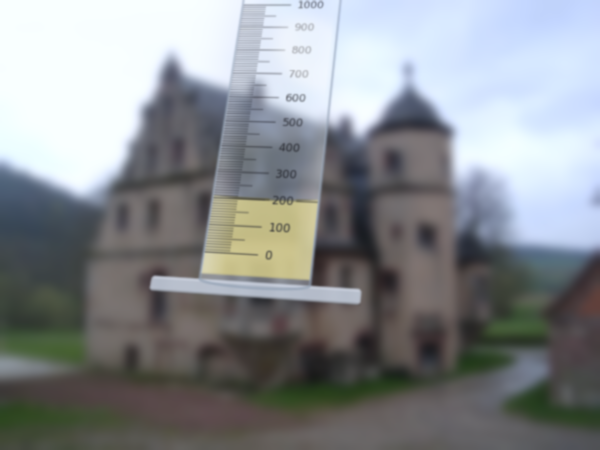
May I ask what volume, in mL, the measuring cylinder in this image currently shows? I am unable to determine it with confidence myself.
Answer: 200 mL
